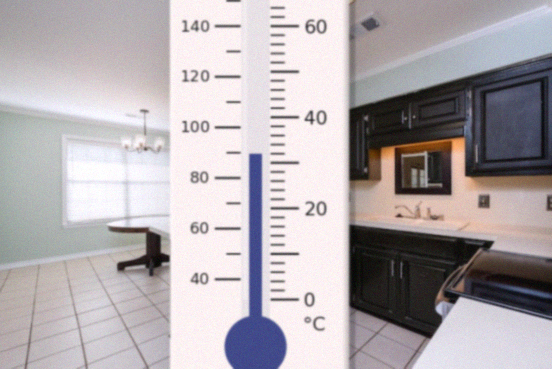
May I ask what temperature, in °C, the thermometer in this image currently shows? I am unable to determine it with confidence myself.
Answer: 32 °C
